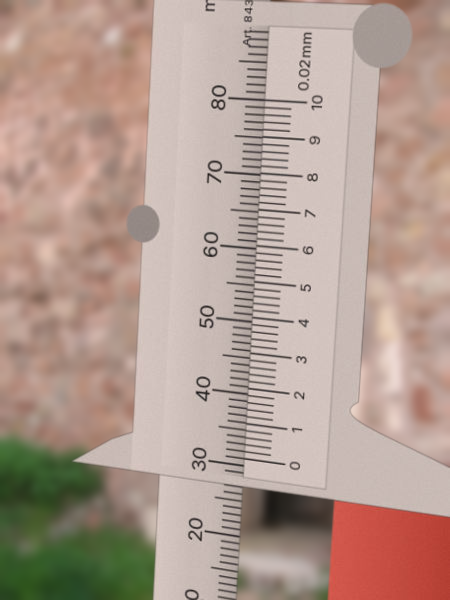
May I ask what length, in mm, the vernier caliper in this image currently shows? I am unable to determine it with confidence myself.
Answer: 31.0 mm
